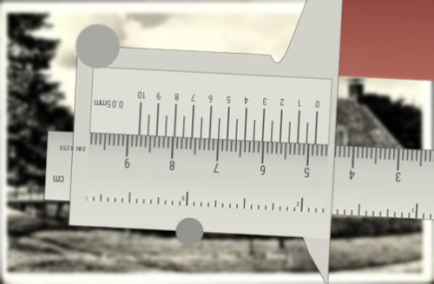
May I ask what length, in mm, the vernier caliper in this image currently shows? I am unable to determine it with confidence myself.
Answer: 48.5 mm
